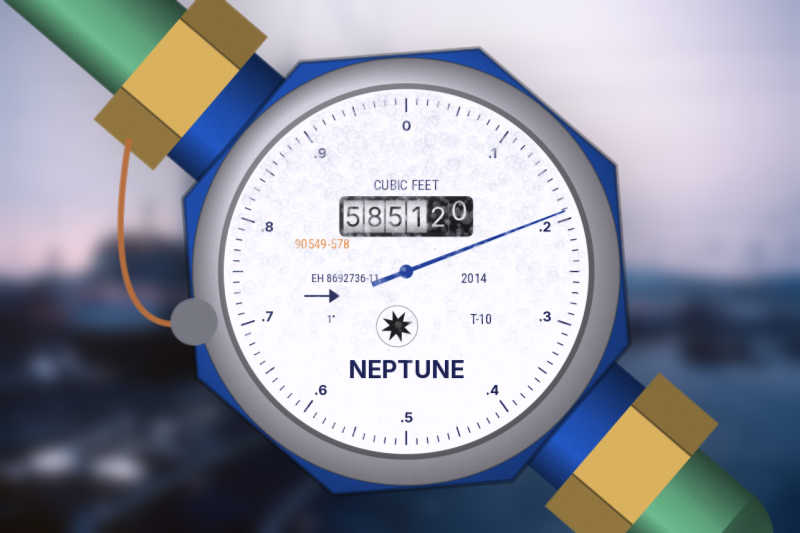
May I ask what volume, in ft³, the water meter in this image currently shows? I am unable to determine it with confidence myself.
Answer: 585120.19 ft³
